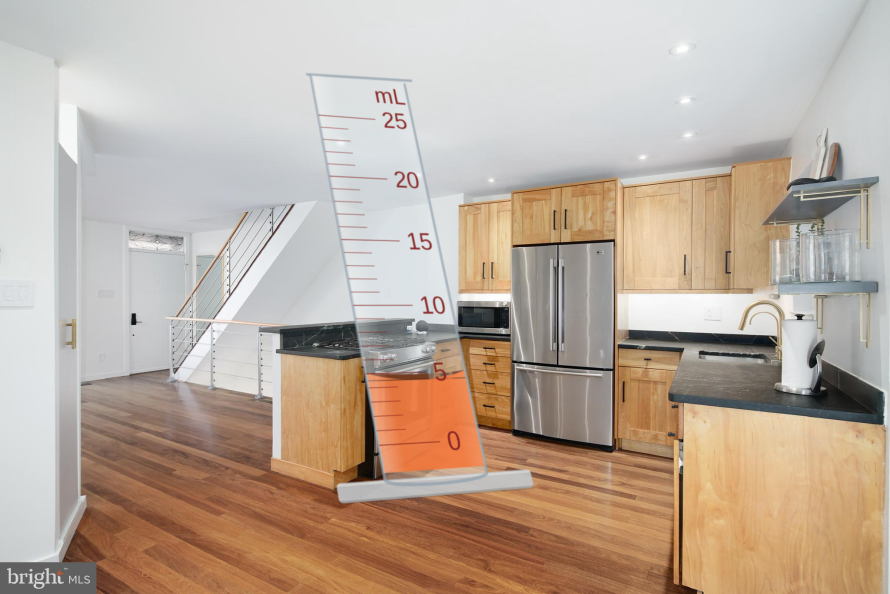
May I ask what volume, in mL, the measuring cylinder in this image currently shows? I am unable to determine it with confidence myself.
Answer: 4.5 mL
